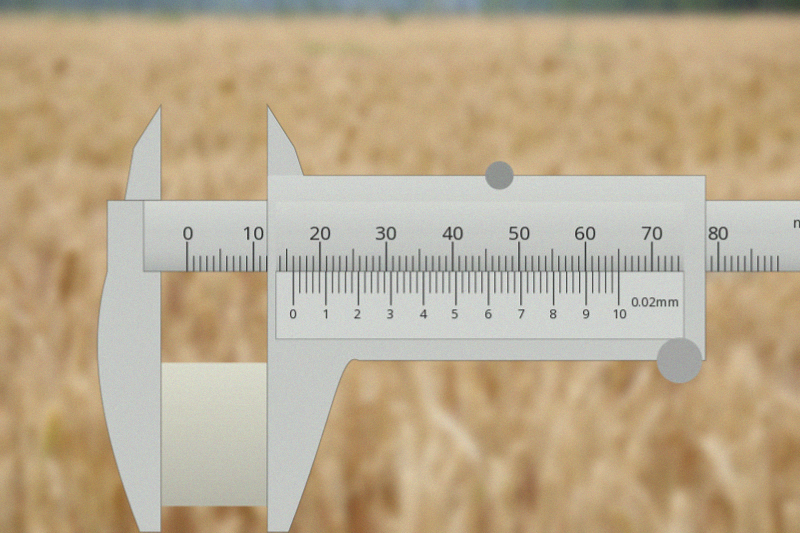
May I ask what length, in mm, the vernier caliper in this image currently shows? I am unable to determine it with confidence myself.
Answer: 16.0 mm
